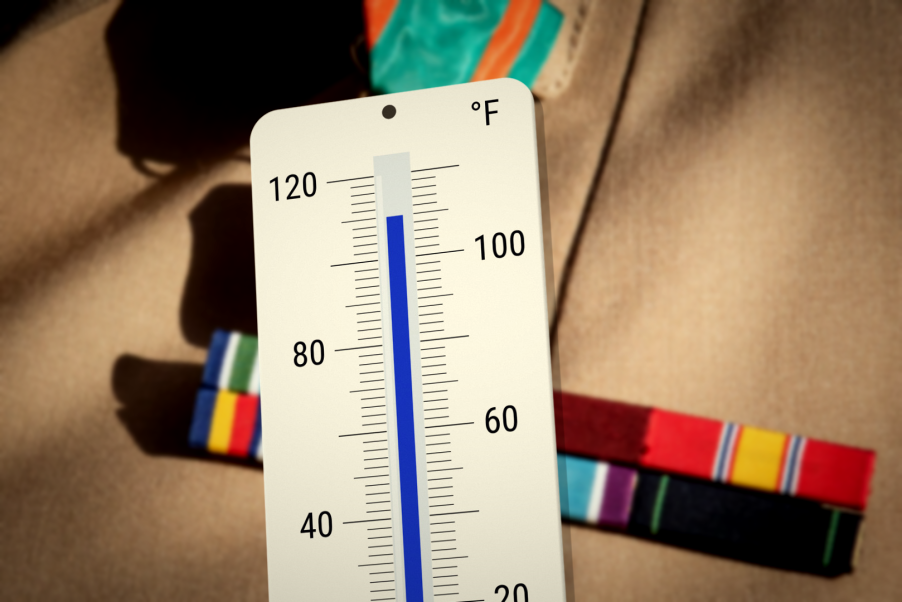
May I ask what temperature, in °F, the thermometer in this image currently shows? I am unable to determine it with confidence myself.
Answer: 110 °F
